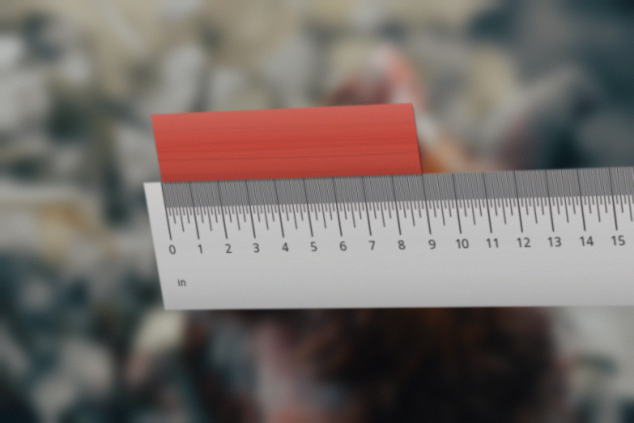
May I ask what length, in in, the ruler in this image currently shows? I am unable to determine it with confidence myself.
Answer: 9 in
